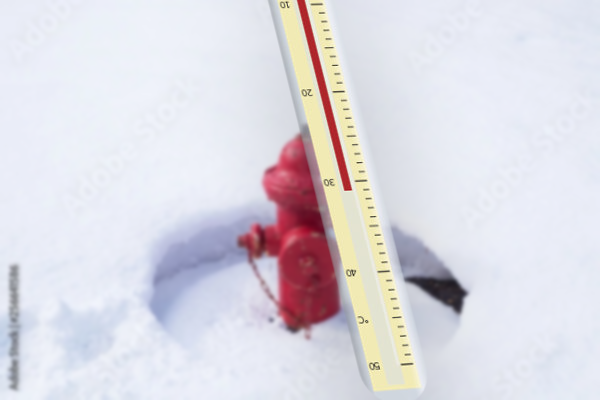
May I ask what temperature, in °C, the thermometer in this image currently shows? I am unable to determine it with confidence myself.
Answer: 31 °C
